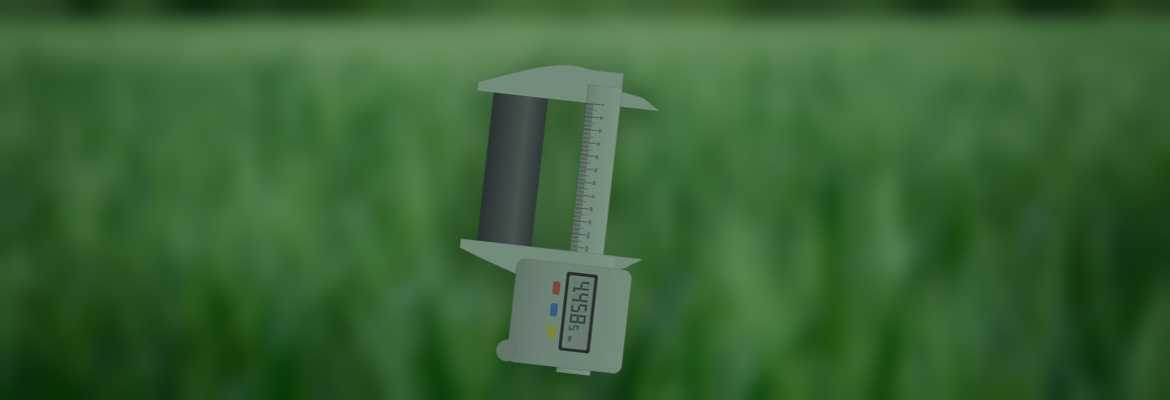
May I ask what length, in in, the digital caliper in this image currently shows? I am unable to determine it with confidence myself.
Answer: 4.4585 in
